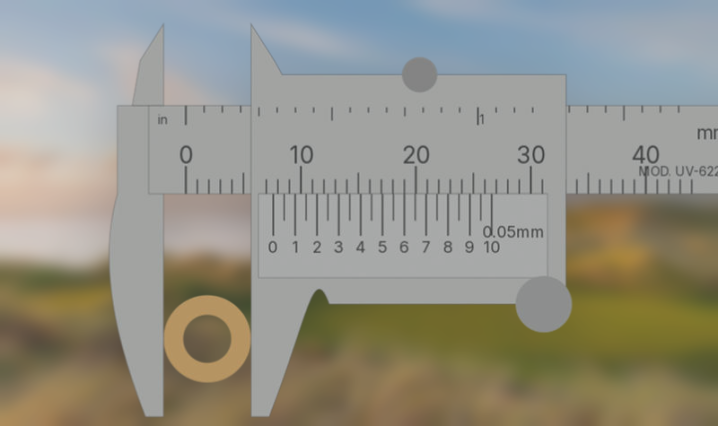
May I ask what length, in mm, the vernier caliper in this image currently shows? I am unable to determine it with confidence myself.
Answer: 7.6 mm
